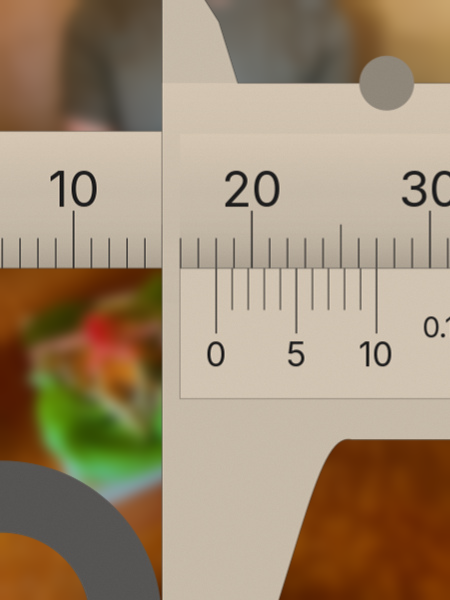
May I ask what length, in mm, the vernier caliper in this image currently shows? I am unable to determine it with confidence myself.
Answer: 18.0 mm
